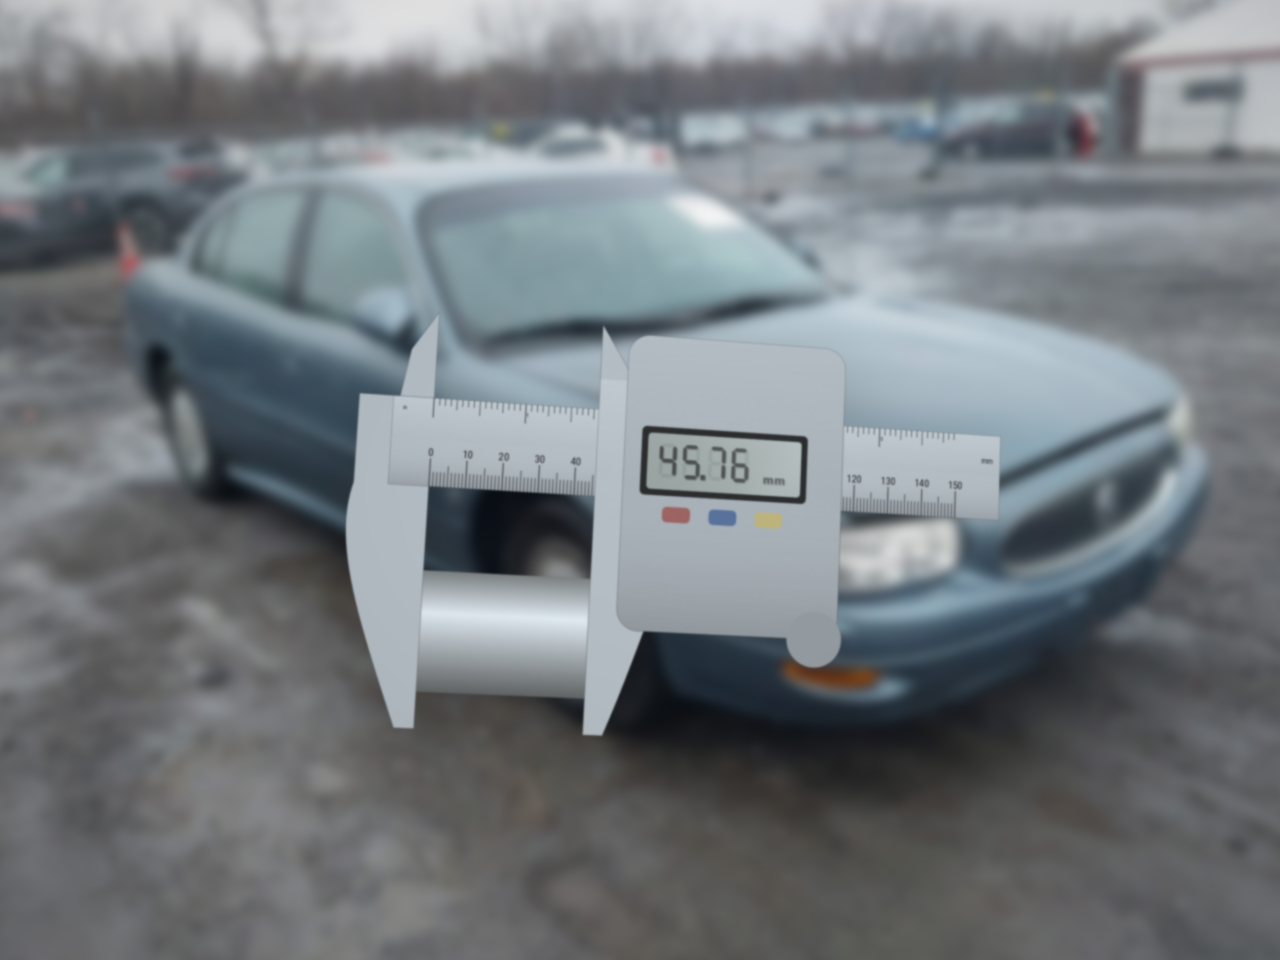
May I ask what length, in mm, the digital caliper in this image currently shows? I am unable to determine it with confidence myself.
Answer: 45.76 mm
